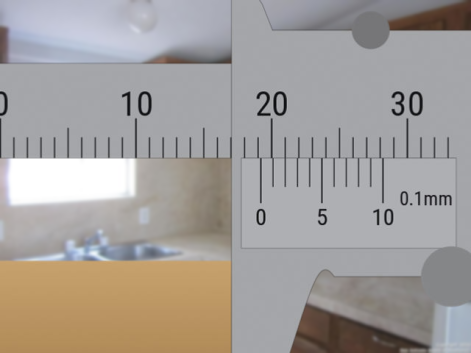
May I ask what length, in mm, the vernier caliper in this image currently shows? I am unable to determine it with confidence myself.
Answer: 19.2 mm
